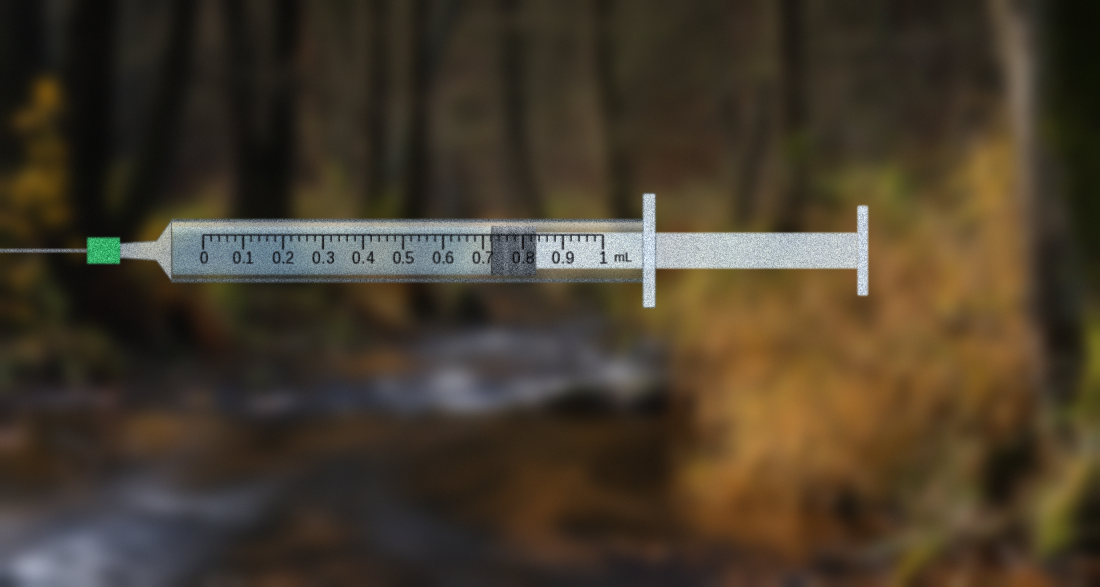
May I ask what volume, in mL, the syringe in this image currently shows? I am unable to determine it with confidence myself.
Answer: 0.72 mL
